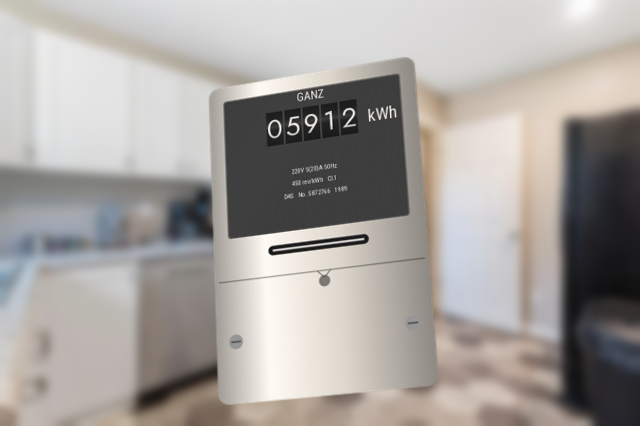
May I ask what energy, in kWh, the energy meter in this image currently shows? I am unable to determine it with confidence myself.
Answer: 5912 kWh
